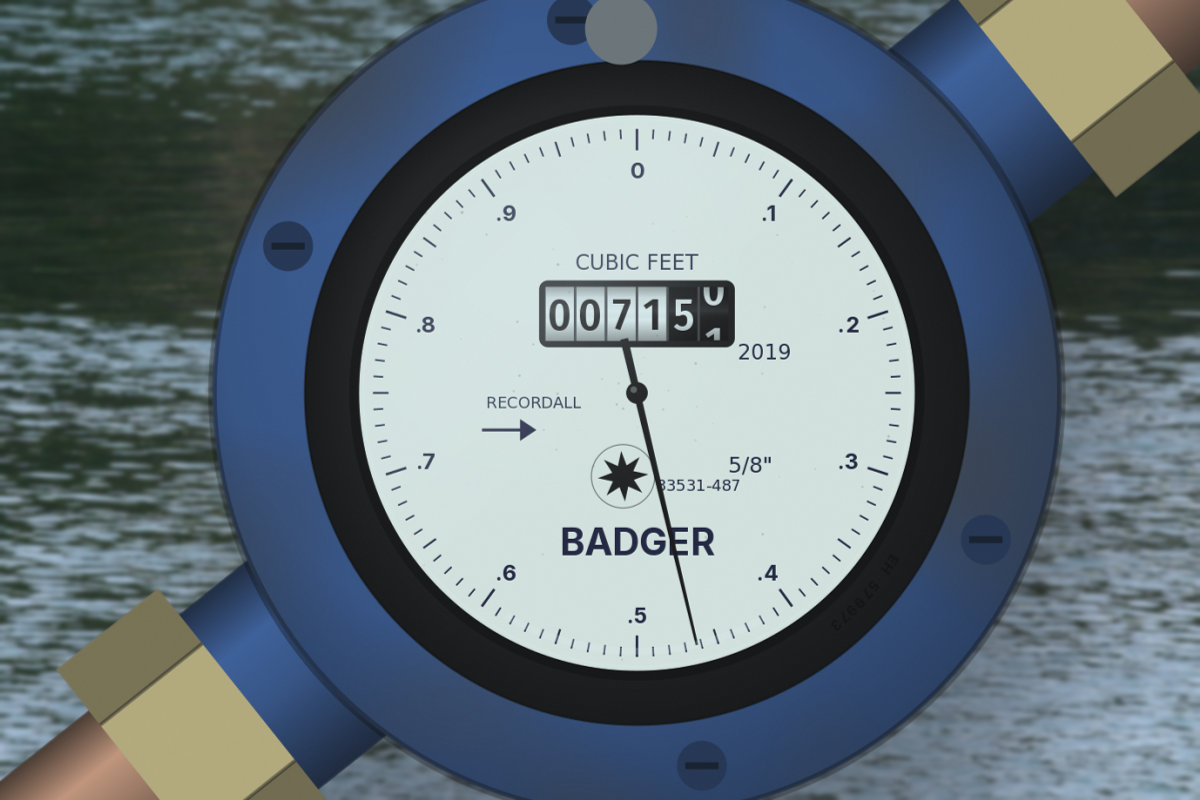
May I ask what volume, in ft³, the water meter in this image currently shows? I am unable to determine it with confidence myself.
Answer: 7150.46 ft³
